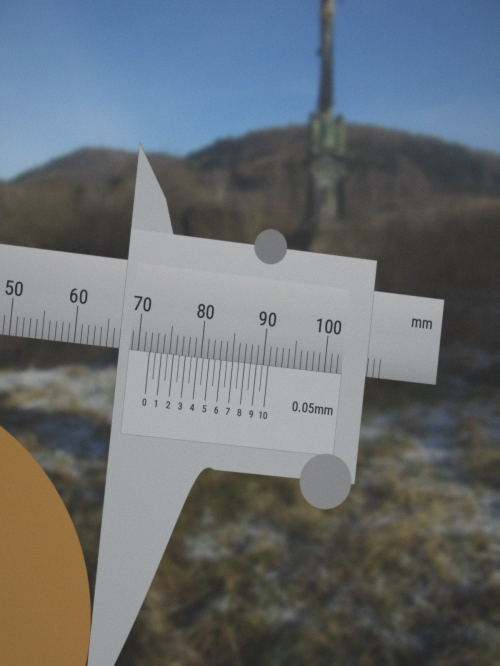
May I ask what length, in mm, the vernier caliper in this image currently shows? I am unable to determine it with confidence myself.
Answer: 71.8 mm
